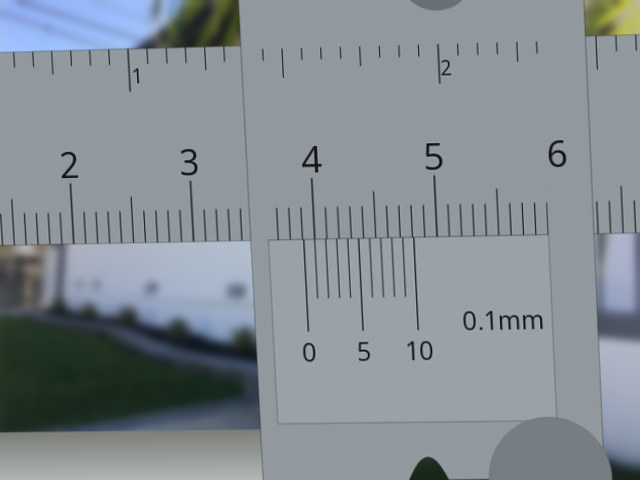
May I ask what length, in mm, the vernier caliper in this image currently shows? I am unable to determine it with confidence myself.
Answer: 39.1 mm
